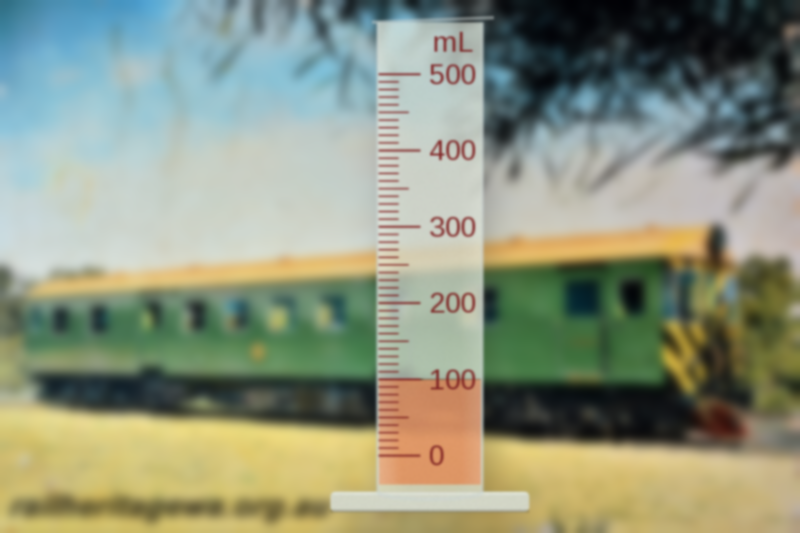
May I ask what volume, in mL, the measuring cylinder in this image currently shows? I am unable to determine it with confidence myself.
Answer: 100 mL
